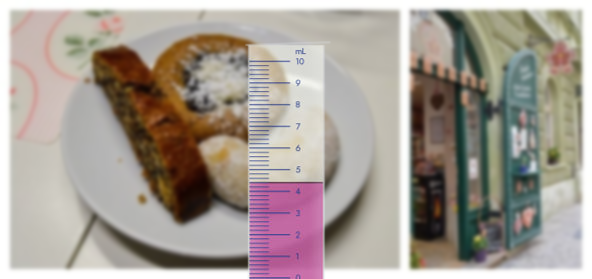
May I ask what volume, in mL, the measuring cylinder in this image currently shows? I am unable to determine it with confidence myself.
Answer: 4.4 mL
